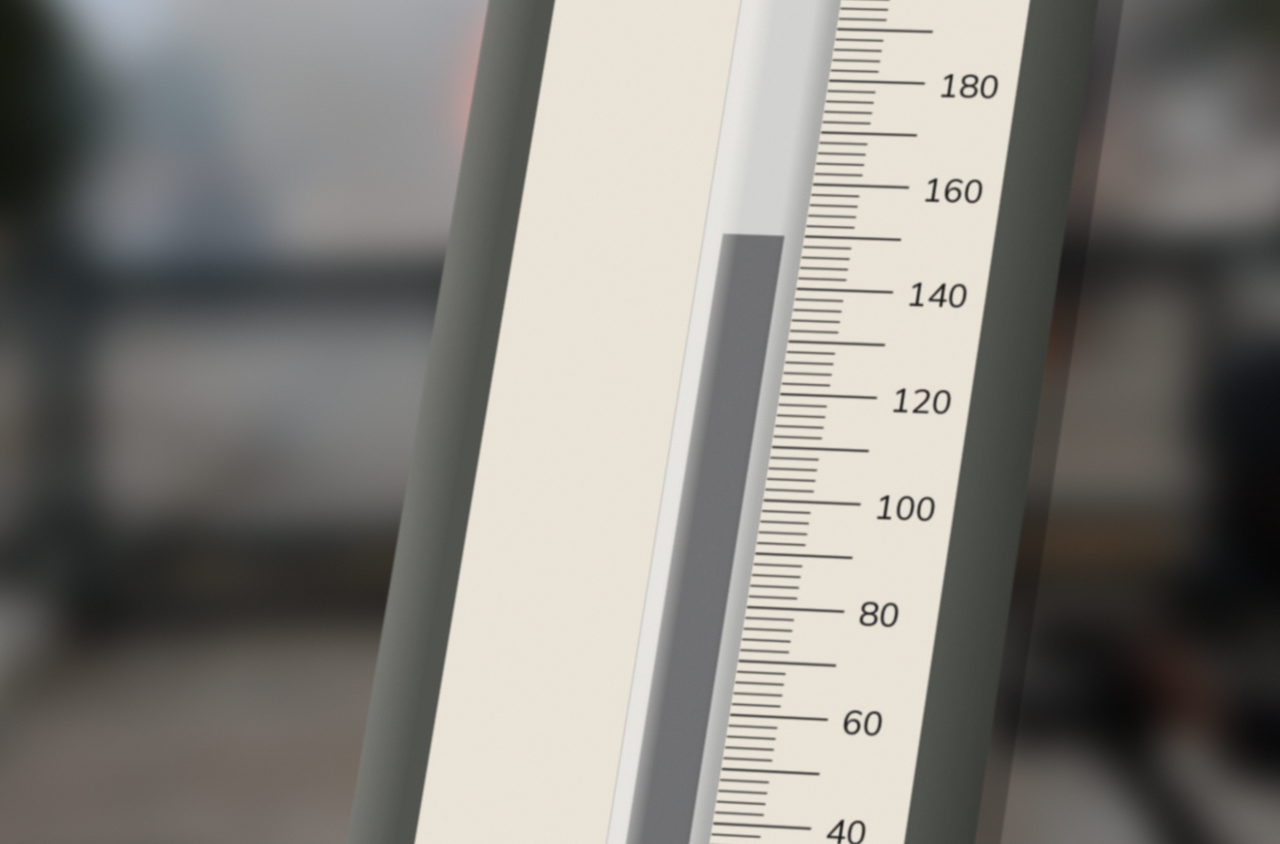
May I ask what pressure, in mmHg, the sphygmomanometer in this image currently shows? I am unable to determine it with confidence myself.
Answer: 150 mmHg
